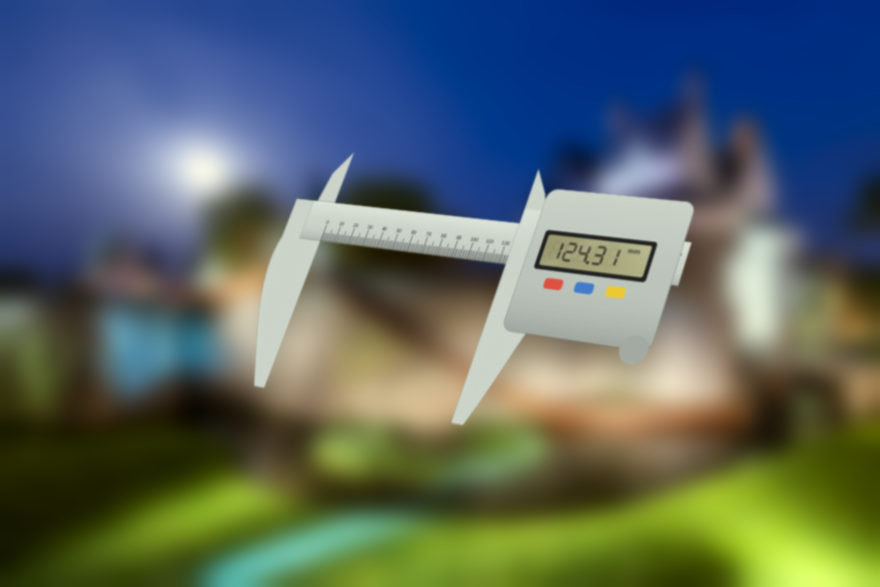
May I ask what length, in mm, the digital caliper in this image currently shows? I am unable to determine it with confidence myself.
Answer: 124.31 mm
